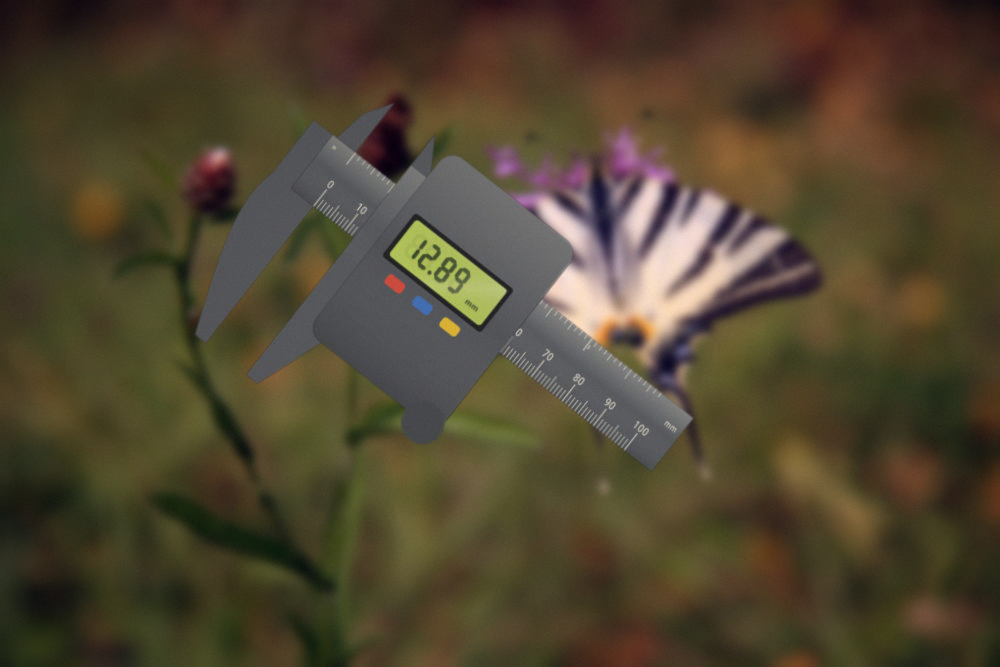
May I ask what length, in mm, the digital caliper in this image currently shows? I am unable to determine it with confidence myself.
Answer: 12.89 mm
